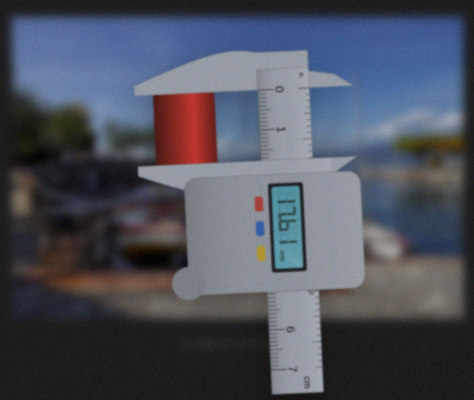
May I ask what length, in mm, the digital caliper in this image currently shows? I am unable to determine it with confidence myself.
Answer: 17.61 mm
